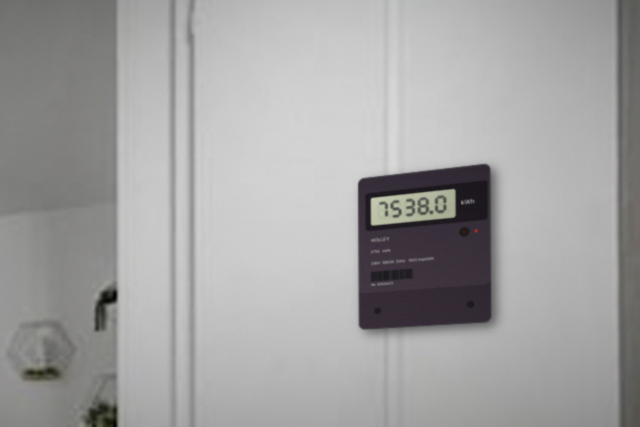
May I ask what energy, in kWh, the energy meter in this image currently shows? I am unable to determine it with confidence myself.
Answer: 7538.0 kWh
